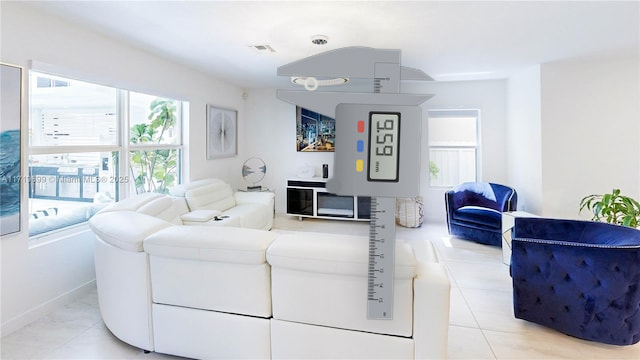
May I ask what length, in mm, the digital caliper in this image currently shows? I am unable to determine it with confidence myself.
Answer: 9.59 mm
